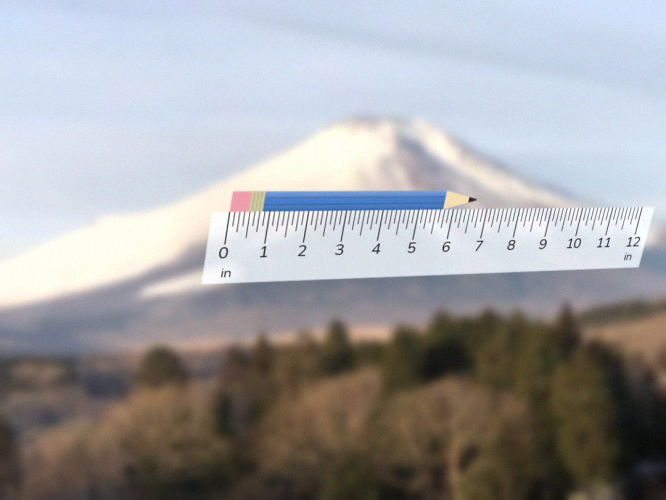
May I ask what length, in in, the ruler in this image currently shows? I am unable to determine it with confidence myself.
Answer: 6.625 in
